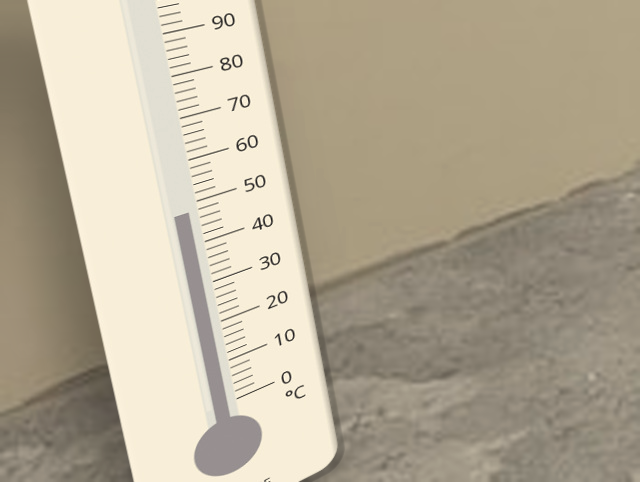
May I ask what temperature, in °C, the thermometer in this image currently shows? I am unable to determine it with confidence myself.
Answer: 48 °C
